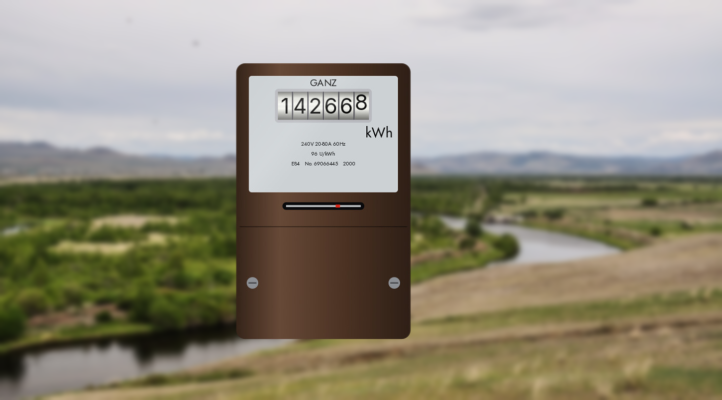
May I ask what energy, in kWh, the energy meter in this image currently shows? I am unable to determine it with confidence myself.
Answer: 142668 kWh
